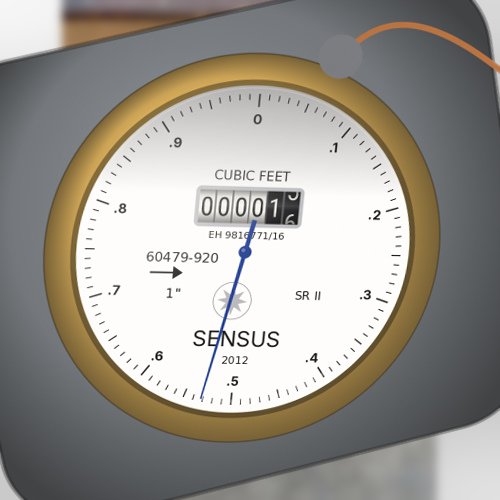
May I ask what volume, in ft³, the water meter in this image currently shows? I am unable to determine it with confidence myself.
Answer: 15.53 ft³
